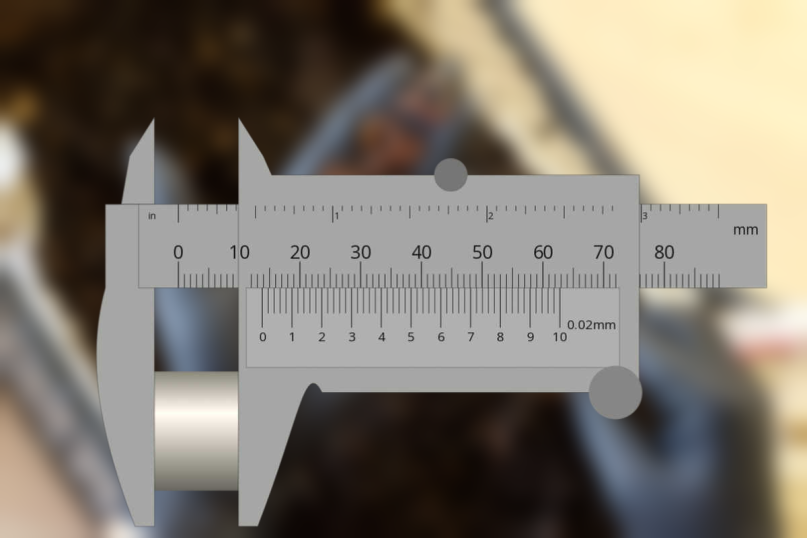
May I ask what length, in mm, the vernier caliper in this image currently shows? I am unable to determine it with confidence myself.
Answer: 13.8 mm
